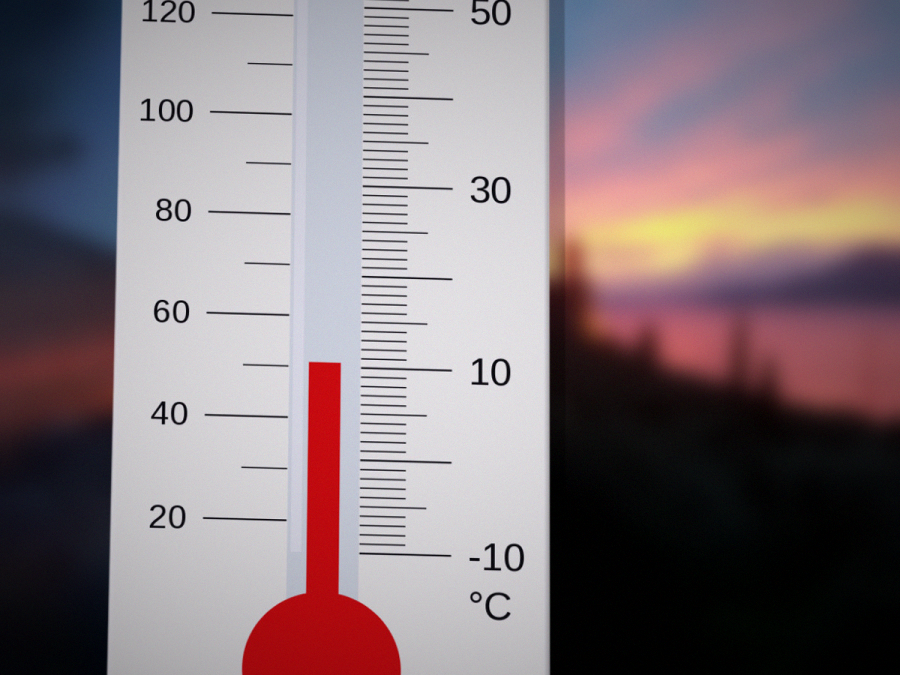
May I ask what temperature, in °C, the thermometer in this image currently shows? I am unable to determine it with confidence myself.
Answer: 10.5 °C
